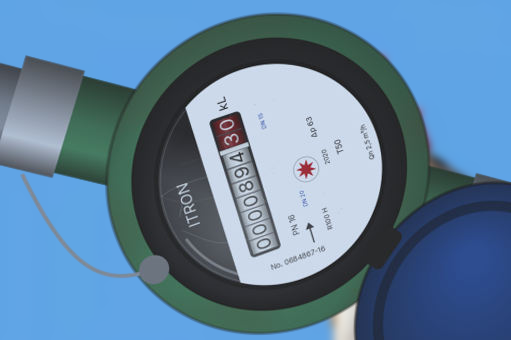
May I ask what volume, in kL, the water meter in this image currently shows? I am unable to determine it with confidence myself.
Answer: 894.30 kL
